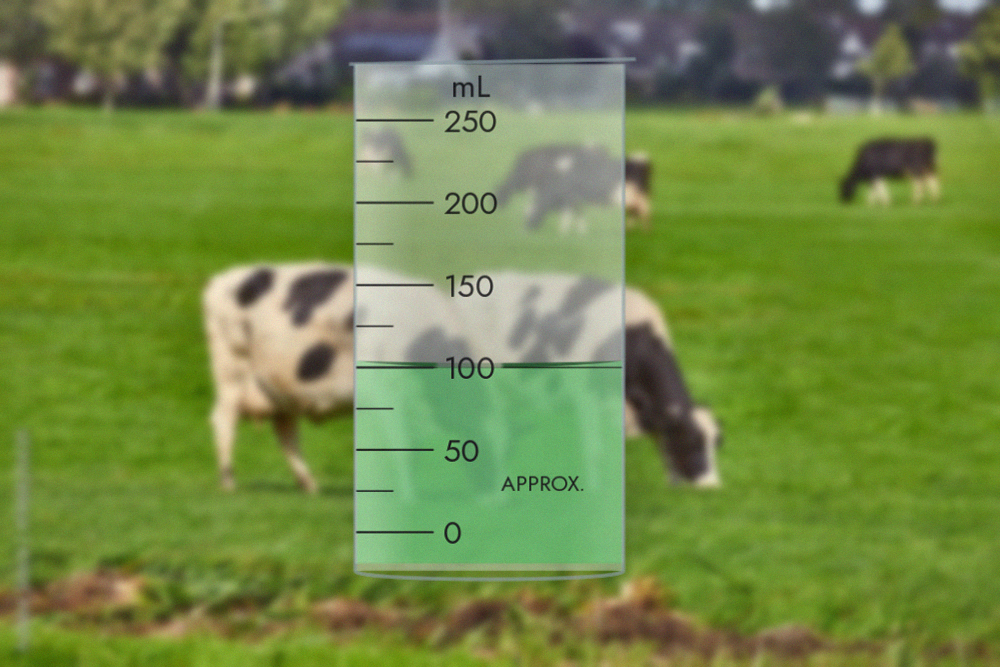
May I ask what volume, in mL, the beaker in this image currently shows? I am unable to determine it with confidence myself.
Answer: 100 mL
